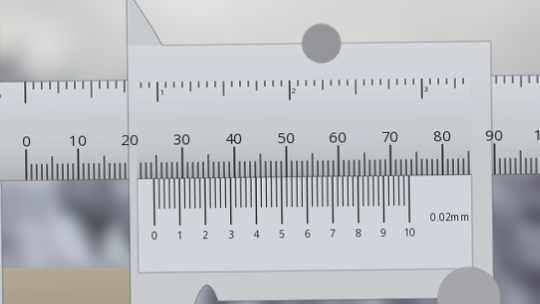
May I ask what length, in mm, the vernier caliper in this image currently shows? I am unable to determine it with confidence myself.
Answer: 24.5 mm
